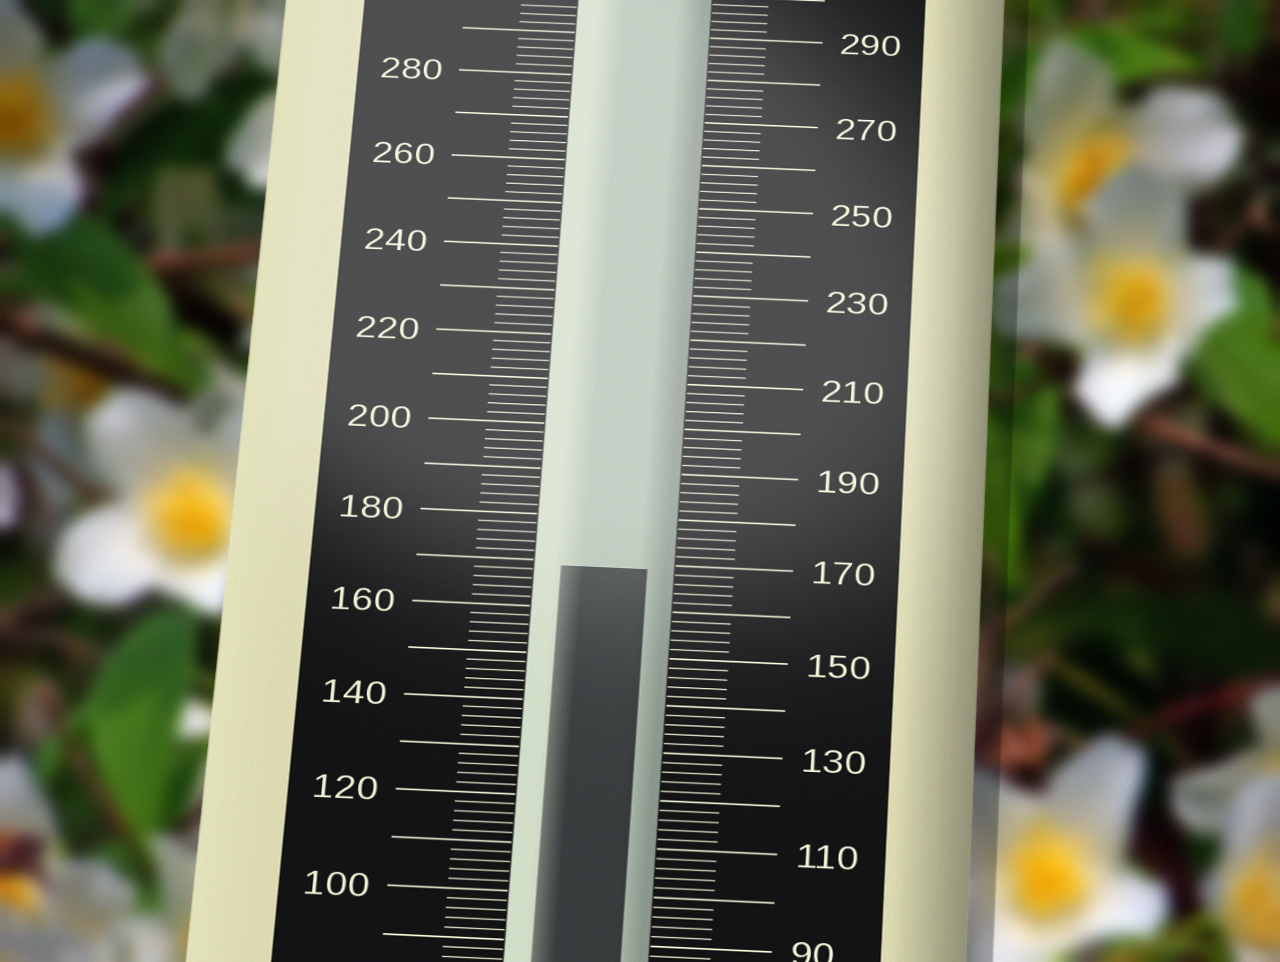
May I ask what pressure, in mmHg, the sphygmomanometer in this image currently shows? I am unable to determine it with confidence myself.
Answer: 169 mmHg
